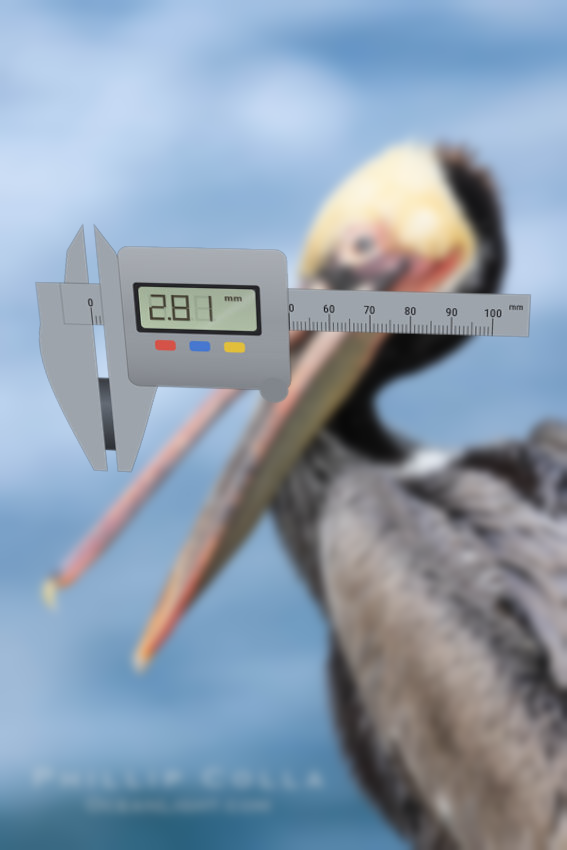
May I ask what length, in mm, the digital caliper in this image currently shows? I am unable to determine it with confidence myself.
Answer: 2.81 mm
